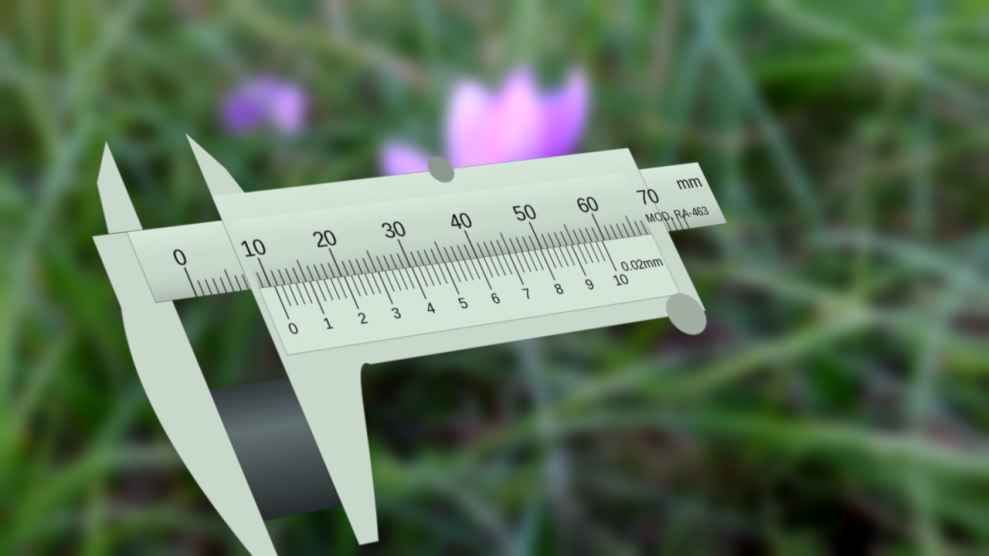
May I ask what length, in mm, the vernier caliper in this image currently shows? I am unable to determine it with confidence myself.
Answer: 10.6 mm
